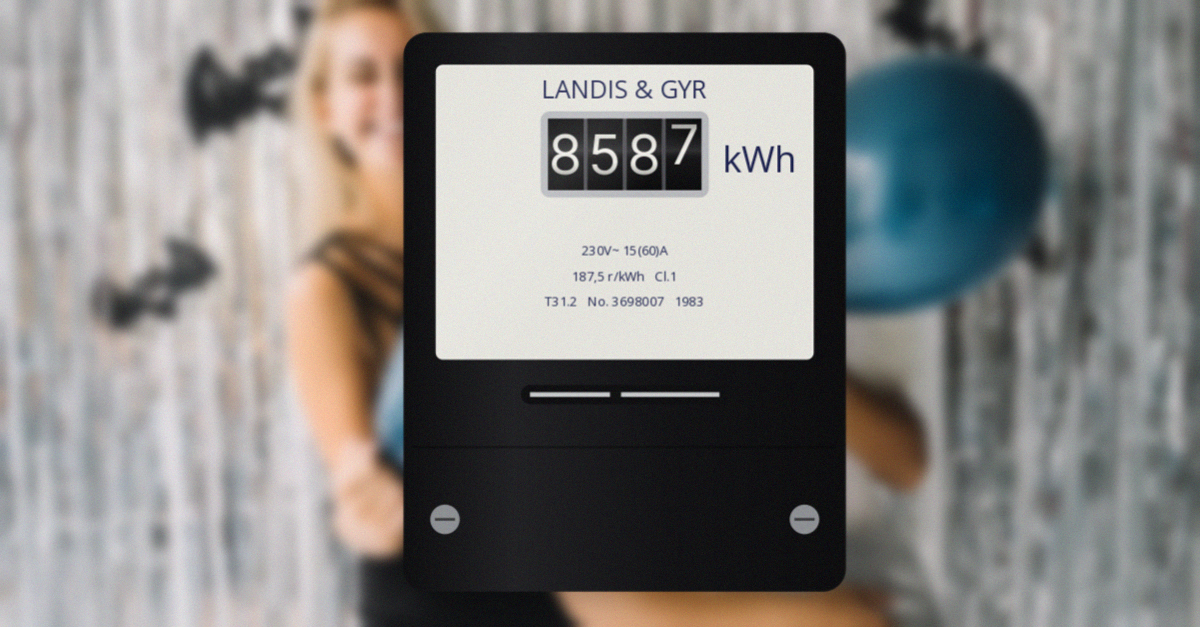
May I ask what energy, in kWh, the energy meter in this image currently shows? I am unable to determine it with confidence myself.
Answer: 8587 kWh
